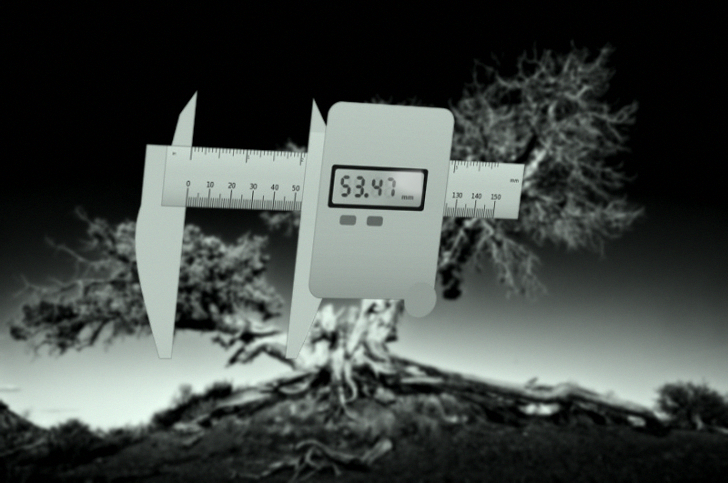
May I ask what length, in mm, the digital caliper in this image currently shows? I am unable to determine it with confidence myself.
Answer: 53.47 mm
